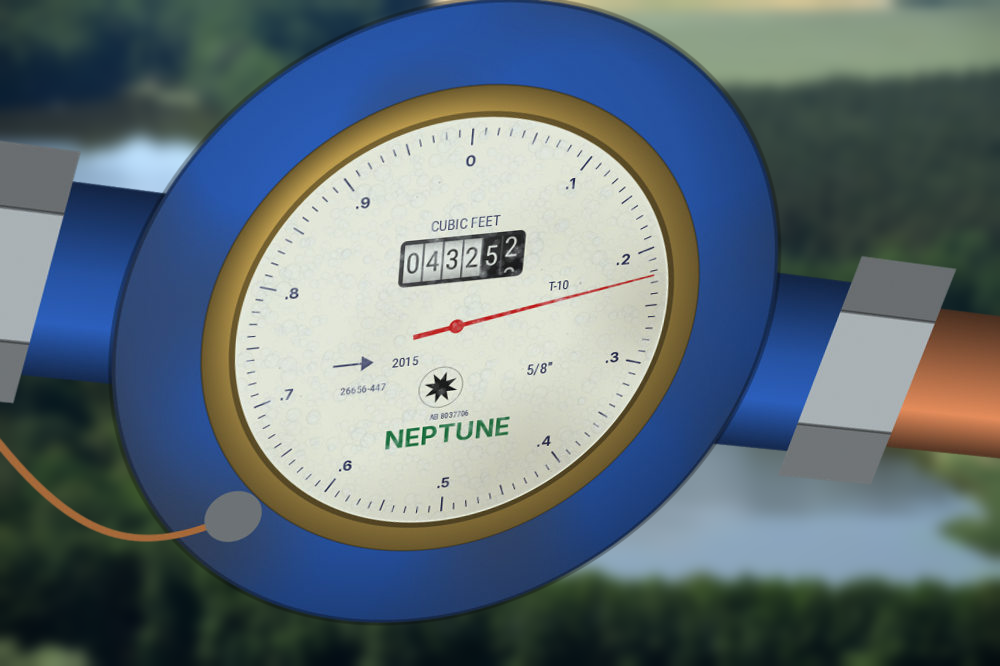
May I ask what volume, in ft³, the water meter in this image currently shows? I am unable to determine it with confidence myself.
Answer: 43252.22 ft³
